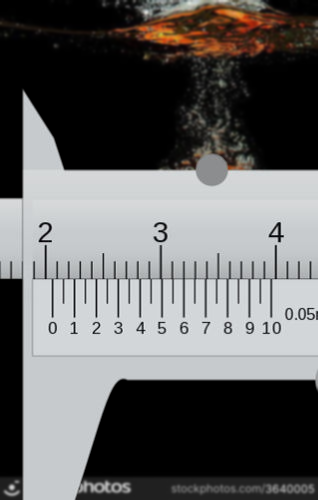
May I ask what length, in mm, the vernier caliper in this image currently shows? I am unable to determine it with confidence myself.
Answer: 20.6 mm
